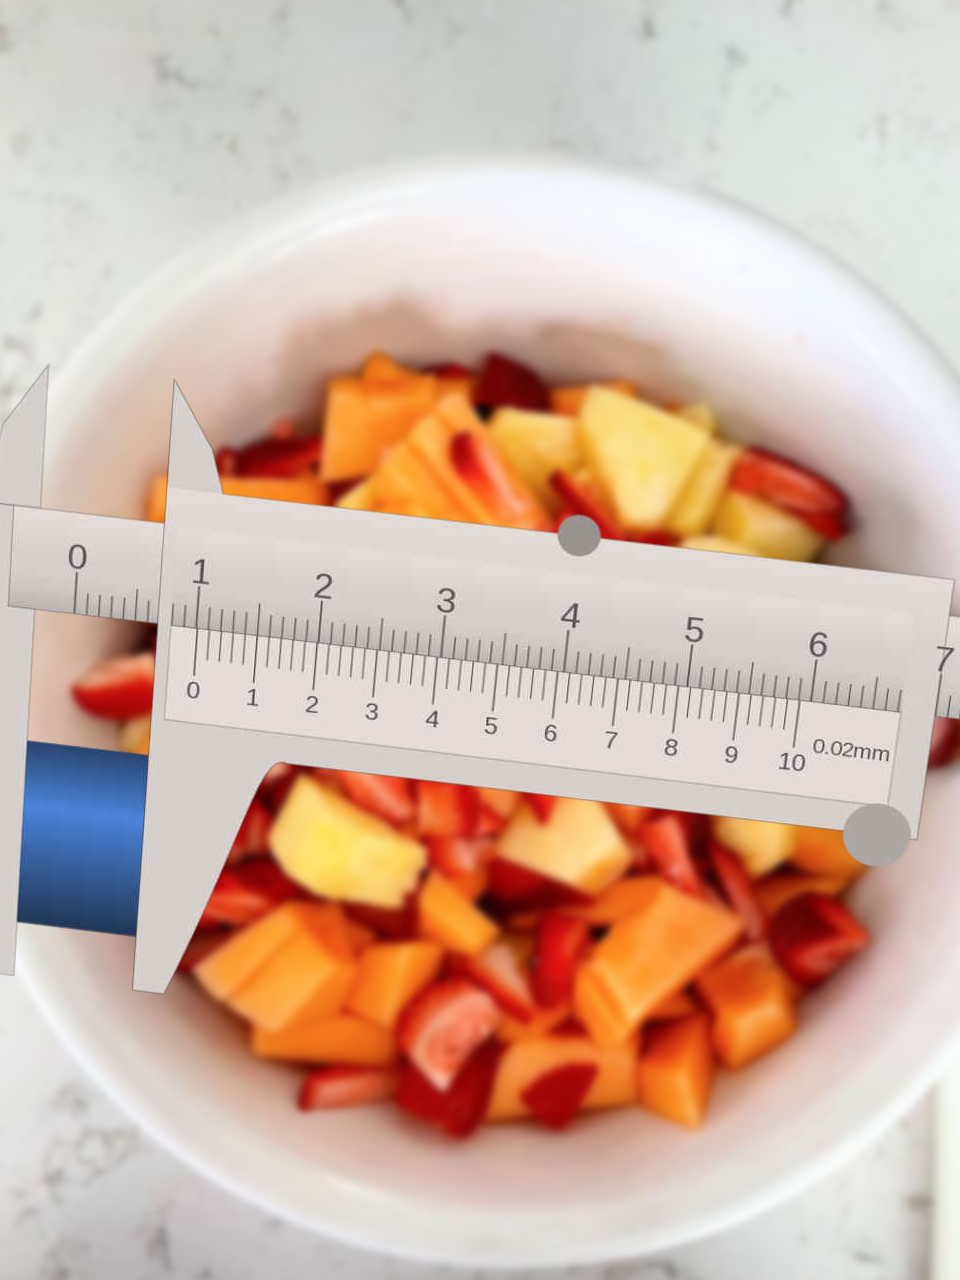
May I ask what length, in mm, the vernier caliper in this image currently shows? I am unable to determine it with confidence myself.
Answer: 10.1 mm
